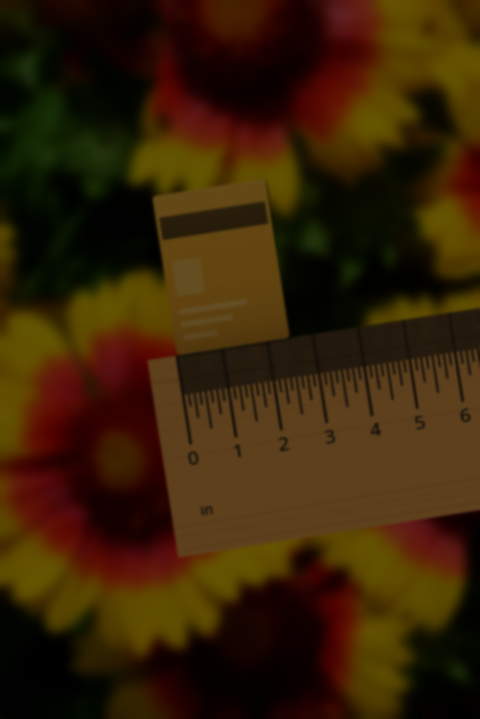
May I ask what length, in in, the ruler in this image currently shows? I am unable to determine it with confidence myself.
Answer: 2.5 in
